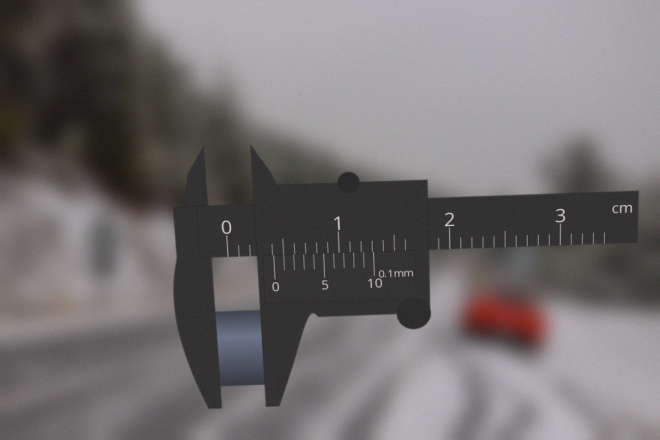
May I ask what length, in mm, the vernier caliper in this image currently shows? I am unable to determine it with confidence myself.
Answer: 4.1 mm
